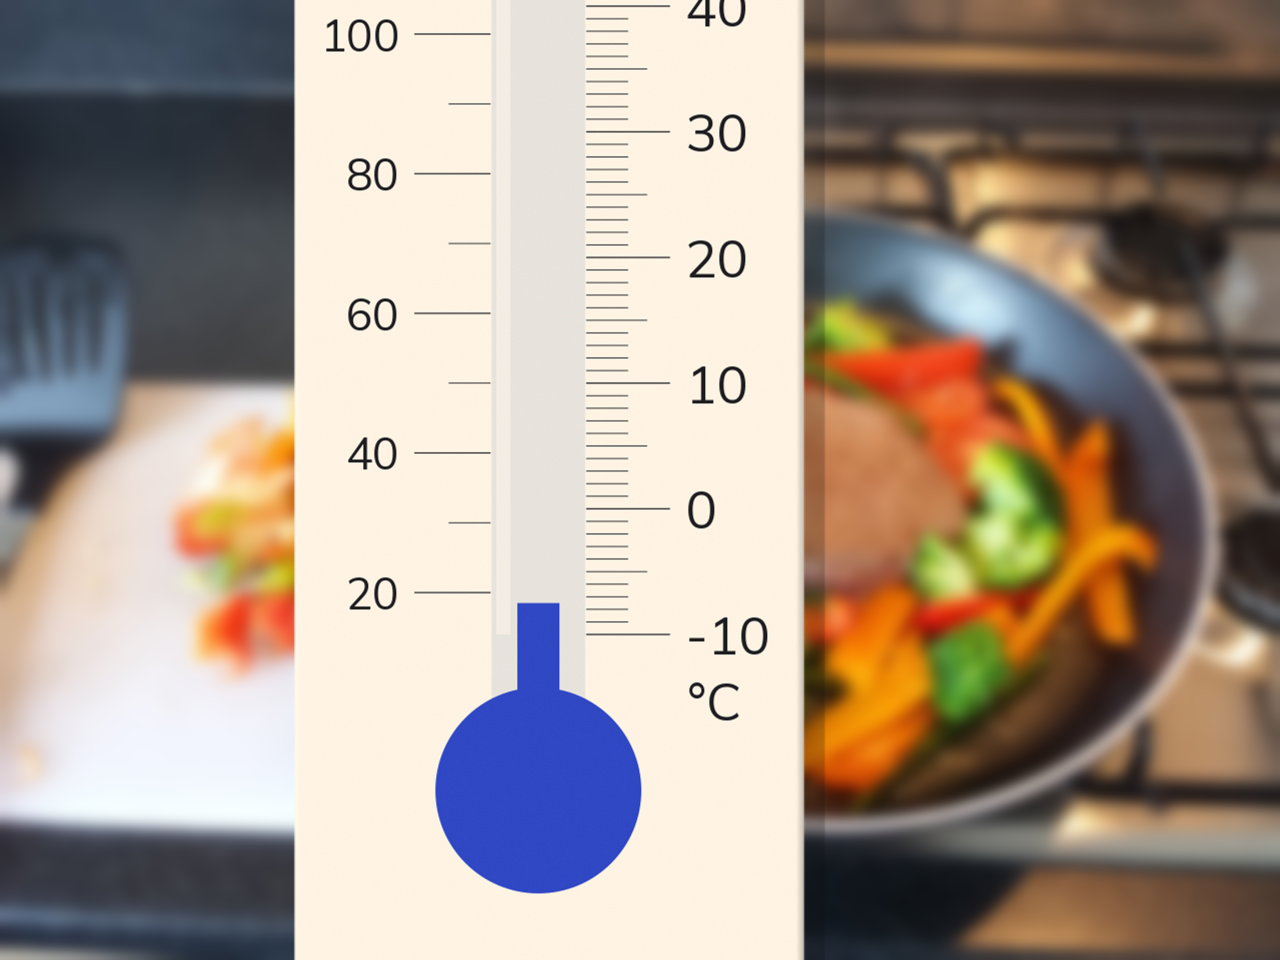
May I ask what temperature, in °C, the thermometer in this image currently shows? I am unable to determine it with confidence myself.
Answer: -7.5 °C
